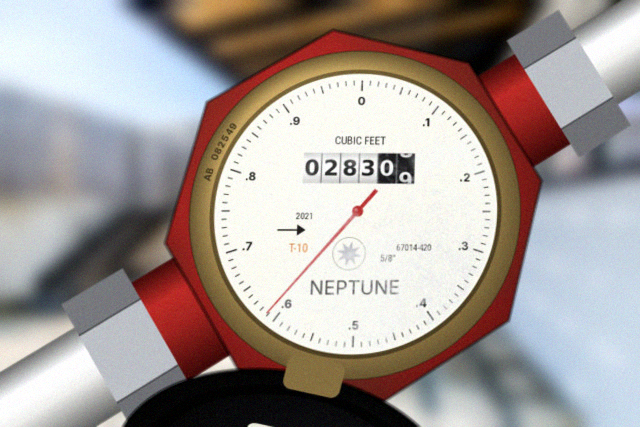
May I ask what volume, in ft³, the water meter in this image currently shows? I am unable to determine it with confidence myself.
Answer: 28308.61 ft³
